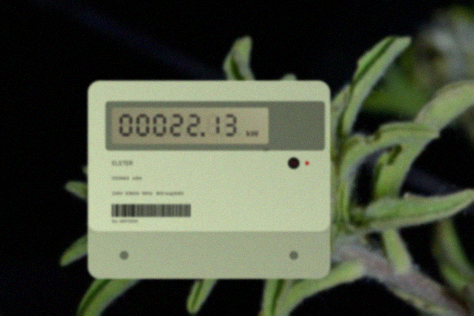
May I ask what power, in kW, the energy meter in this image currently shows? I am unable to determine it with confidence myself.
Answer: 22.13 kW
